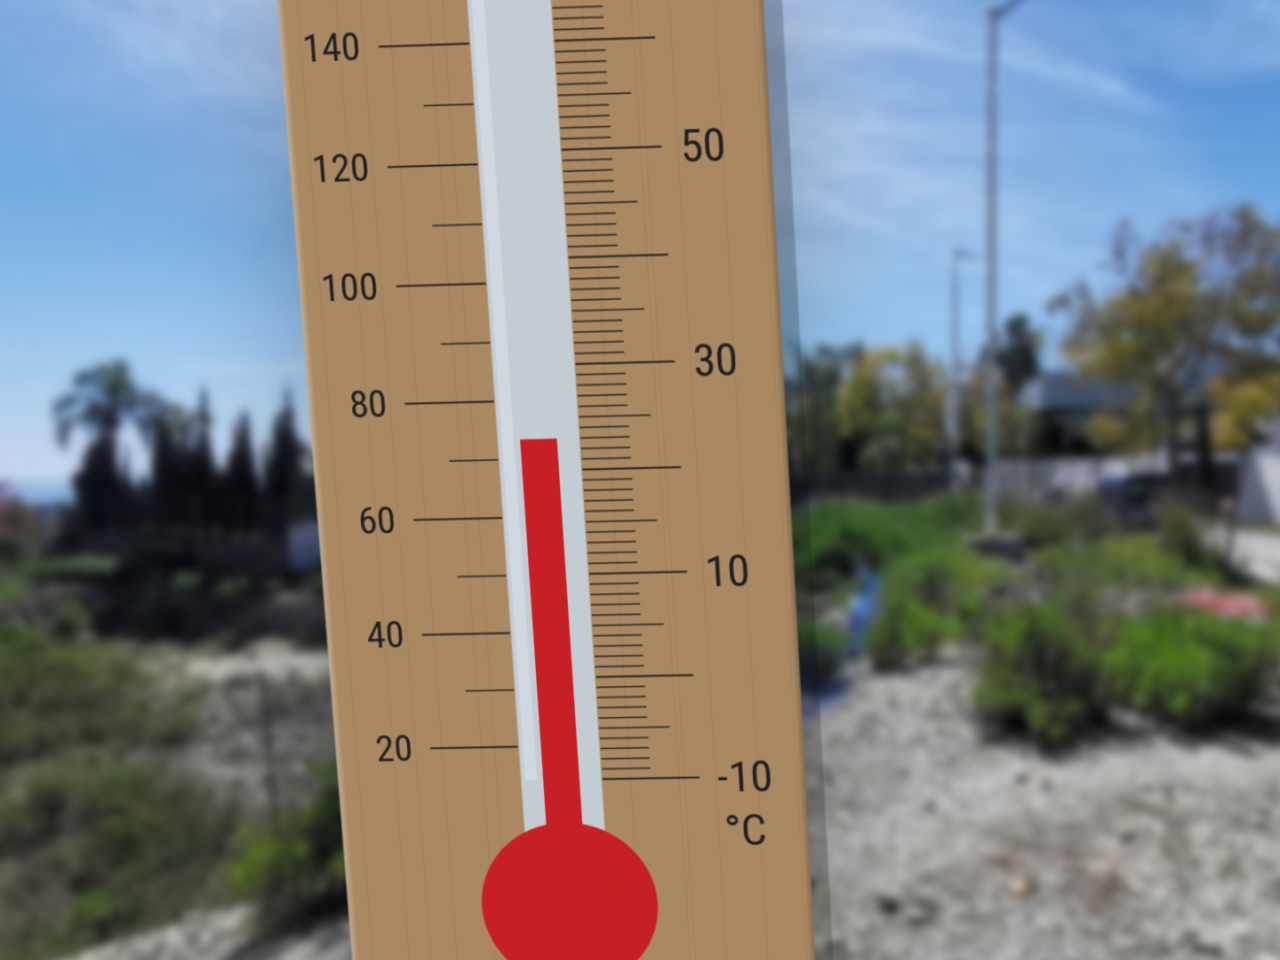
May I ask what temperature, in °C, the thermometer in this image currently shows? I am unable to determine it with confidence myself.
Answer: 23 °C
